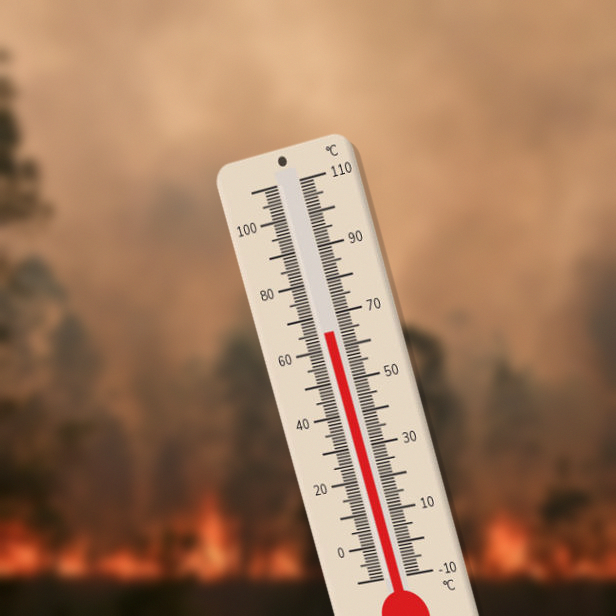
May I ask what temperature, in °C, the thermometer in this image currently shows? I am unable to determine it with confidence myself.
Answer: 65 °C
